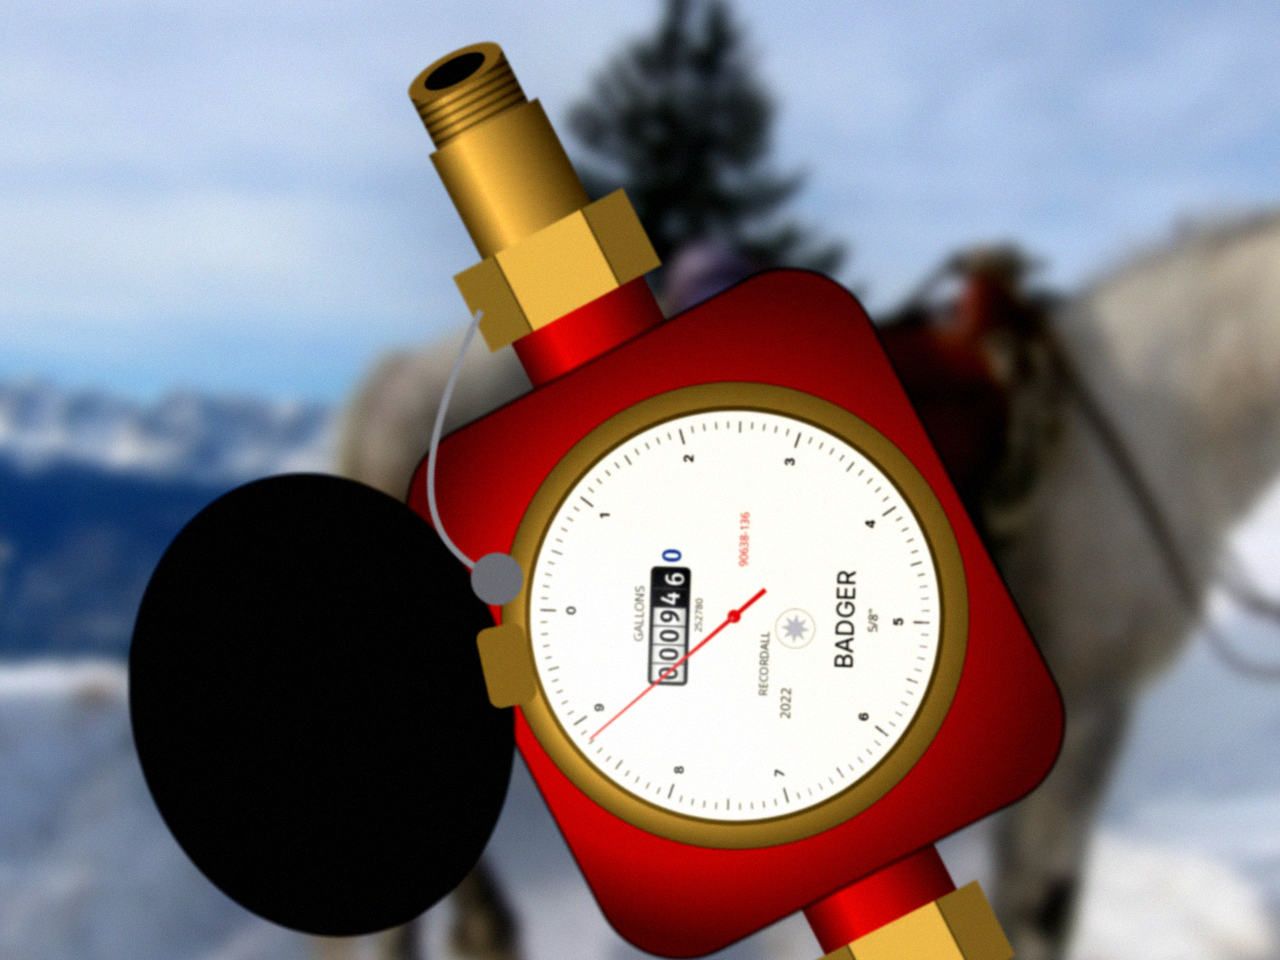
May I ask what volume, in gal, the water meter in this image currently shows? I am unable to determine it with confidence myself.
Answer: 9458.8 gal
